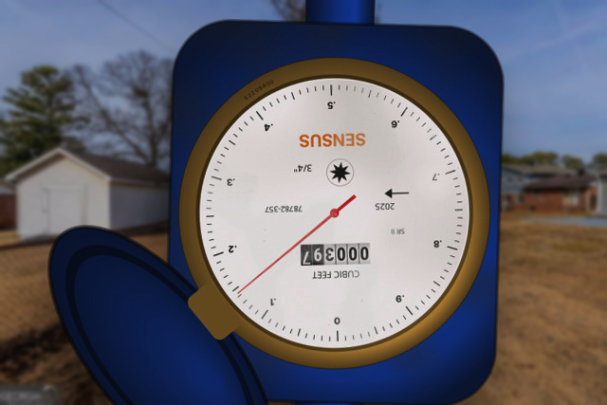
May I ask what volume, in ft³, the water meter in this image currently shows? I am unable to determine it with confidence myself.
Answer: 397.14 ft³
